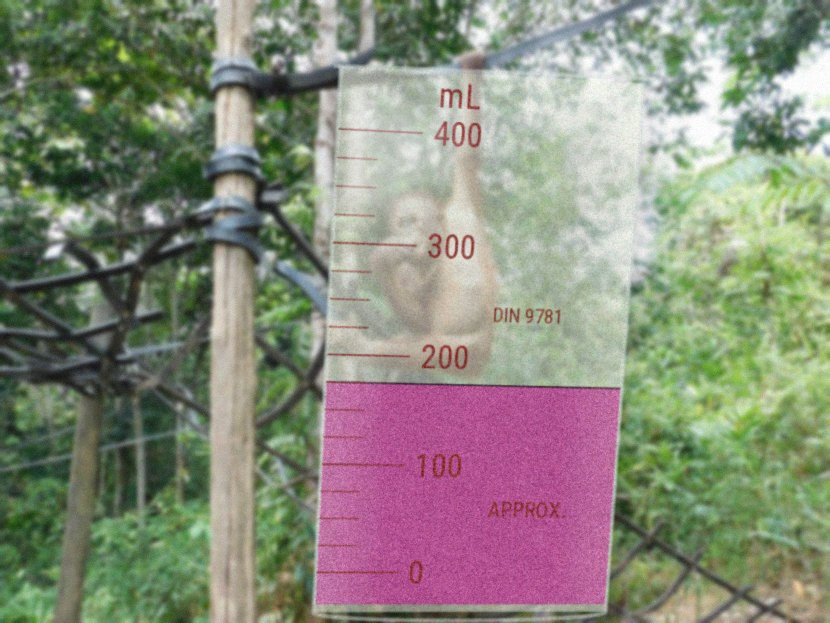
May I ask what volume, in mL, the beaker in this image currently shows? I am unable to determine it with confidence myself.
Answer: 175 mL
